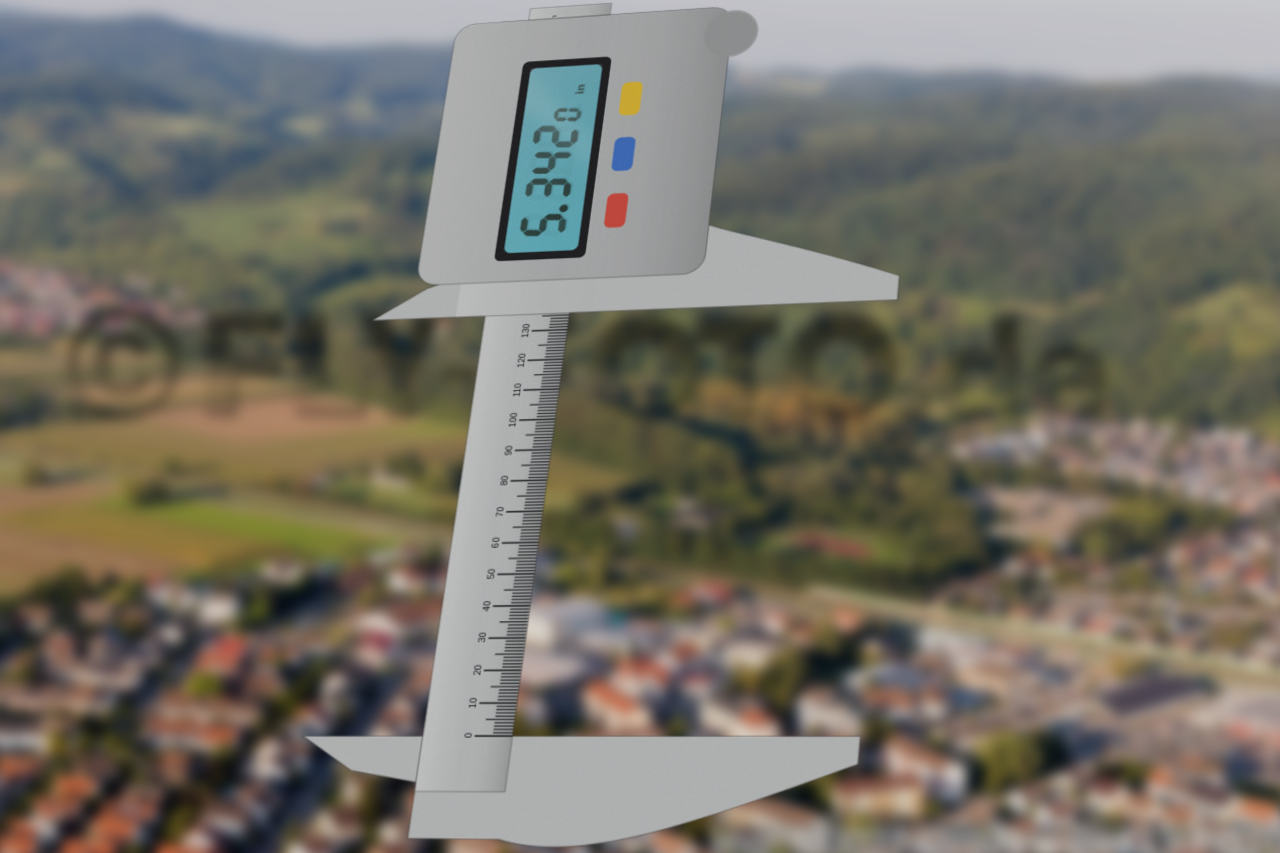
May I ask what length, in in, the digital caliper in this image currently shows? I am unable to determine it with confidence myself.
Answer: 5.3420 in
